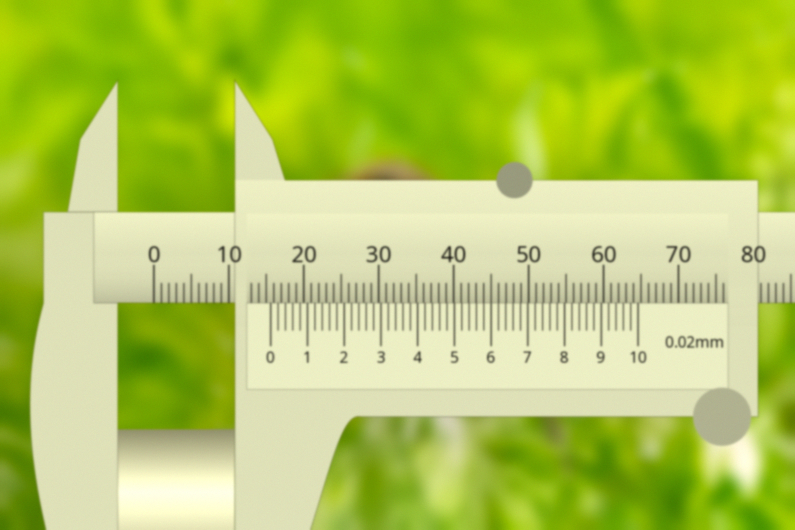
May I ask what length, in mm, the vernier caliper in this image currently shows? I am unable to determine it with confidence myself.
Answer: 15.6 mm
